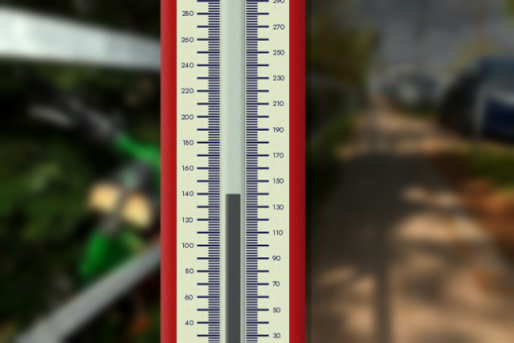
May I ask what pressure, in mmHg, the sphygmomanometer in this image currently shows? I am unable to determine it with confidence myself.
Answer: 140 mmHg
